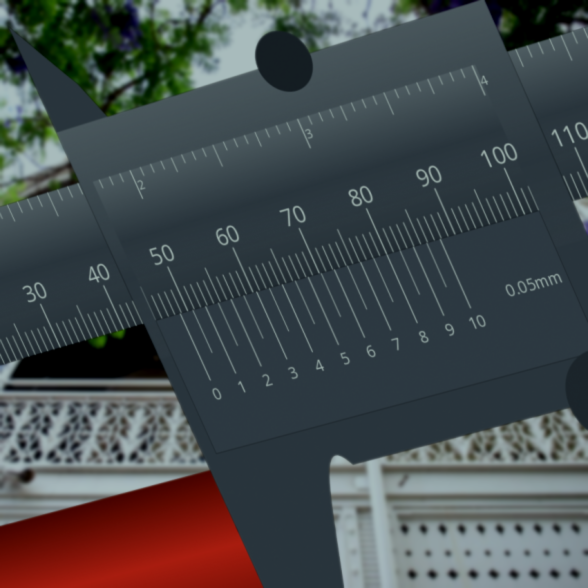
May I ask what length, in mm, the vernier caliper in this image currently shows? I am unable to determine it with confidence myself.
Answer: 48.8 mm
